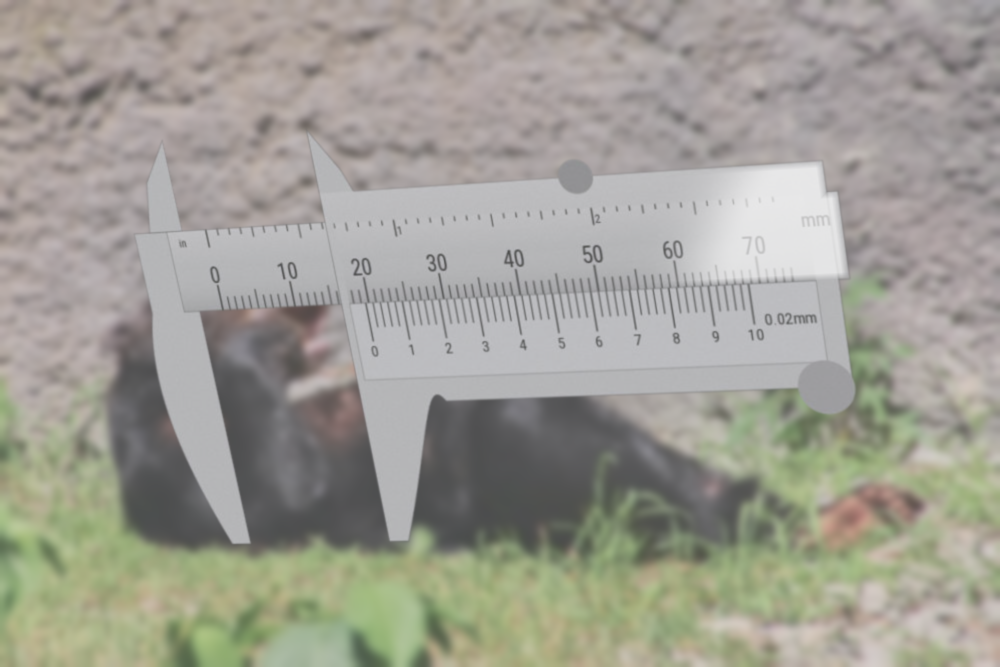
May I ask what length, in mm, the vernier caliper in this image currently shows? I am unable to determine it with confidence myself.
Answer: 19.6 mm
